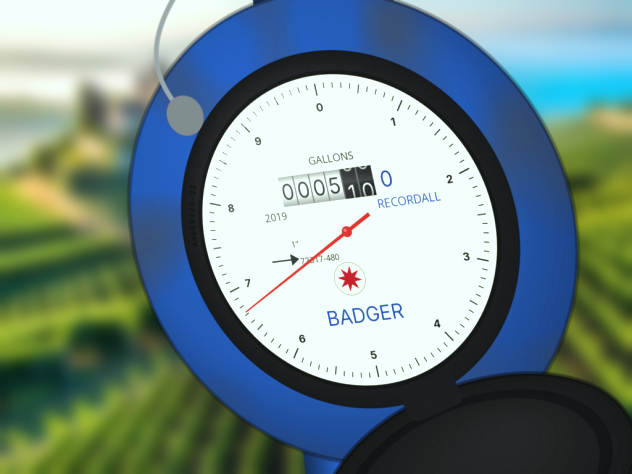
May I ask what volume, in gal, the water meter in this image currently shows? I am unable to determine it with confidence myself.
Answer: 5096.7 gal
